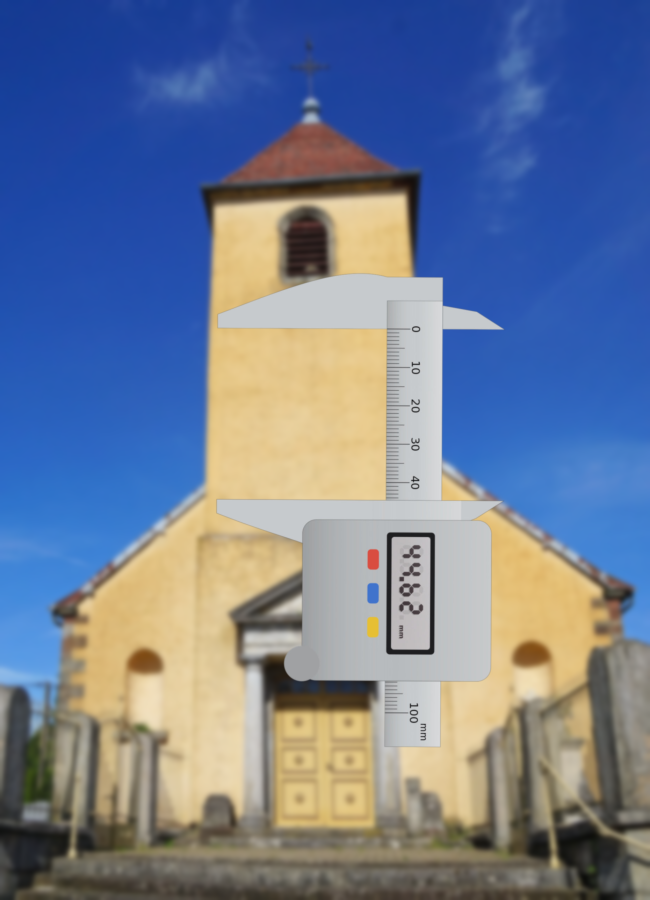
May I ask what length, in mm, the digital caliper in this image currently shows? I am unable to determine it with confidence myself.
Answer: 44.62 mm
